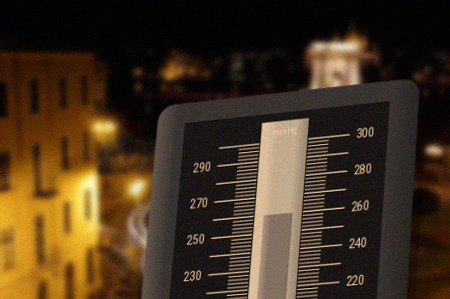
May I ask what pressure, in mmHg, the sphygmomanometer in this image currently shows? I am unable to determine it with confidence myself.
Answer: 260 mmHg
